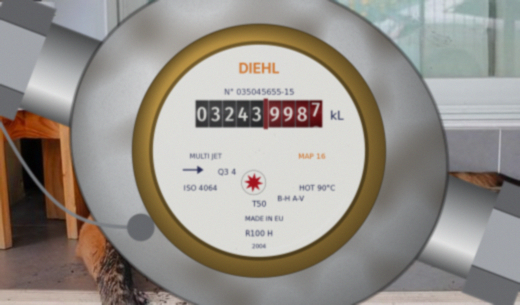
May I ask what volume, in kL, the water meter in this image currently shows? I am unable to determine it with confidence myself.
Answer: 3243.9987 kL
